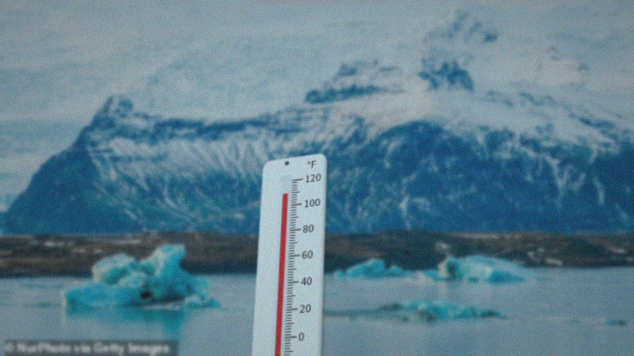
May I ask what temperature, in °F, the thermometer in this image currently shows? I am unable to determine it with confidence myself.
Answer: 110 °F
